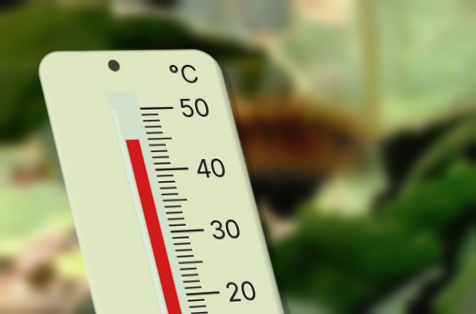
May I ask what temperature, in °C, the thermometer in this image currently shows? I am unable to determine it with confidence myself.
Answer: 45 °C
